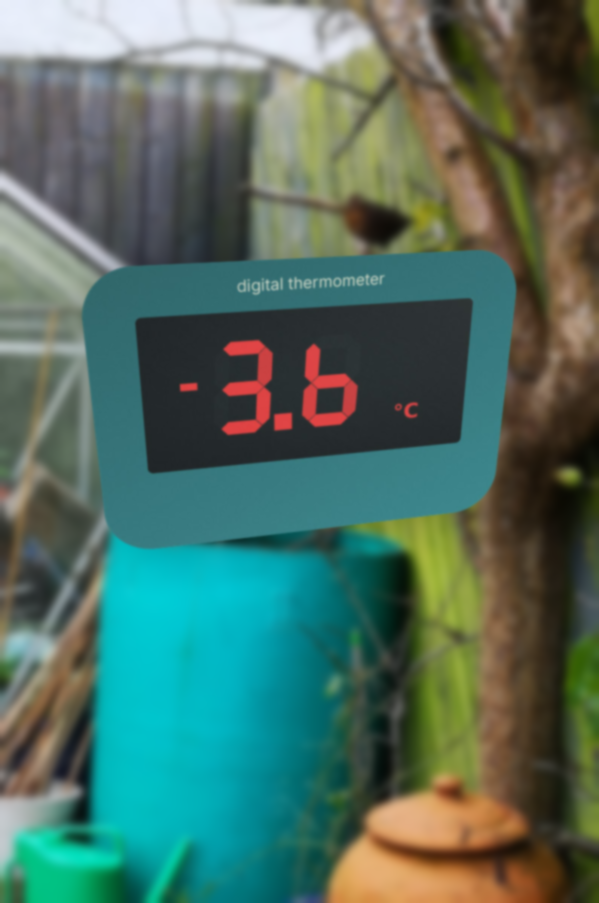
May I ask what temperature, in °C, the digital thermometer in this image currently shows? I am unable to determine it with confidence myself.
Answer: -3.6 °C
